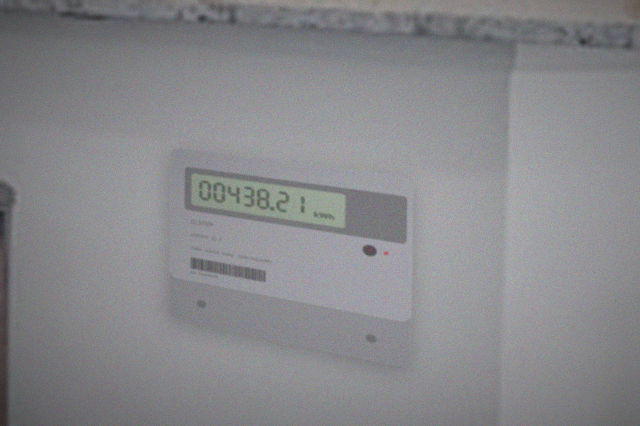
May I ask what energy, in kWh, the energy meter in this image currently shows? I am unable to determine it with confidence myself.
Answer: 438.21 kWh
